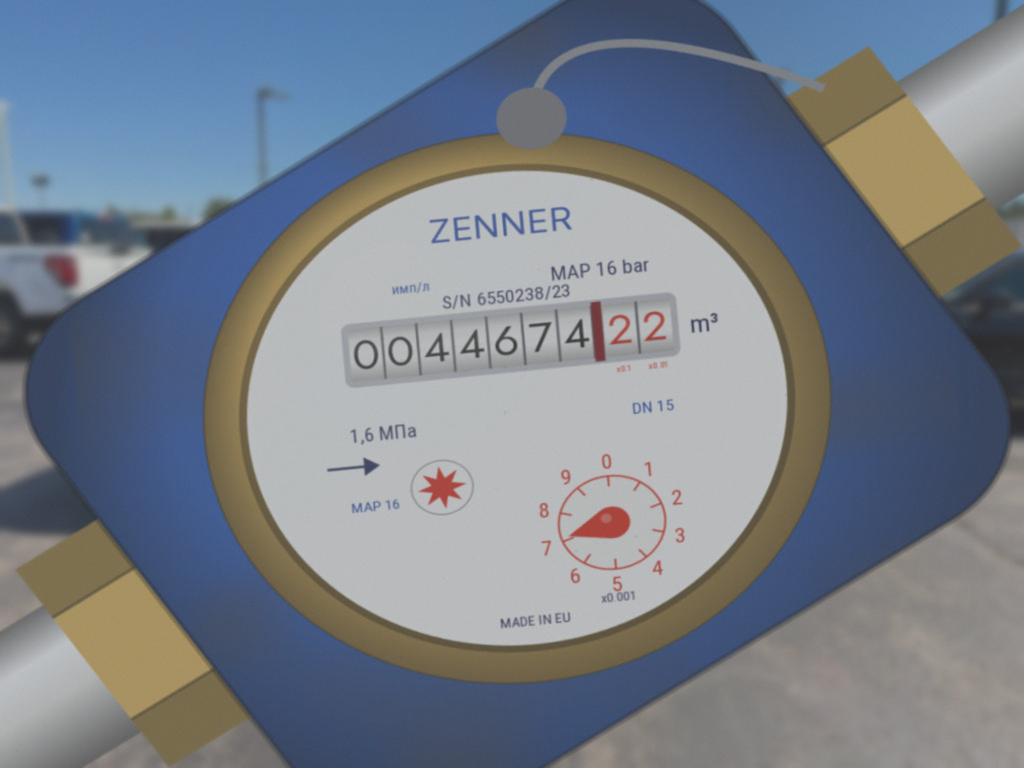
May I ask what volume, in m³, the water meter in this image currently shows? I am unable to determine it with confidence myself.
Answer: 44674.227 m³
